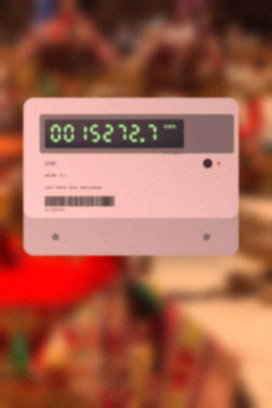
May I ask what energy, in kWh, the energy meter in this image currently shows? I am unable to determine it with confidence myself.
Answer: 15272.7 kWh
